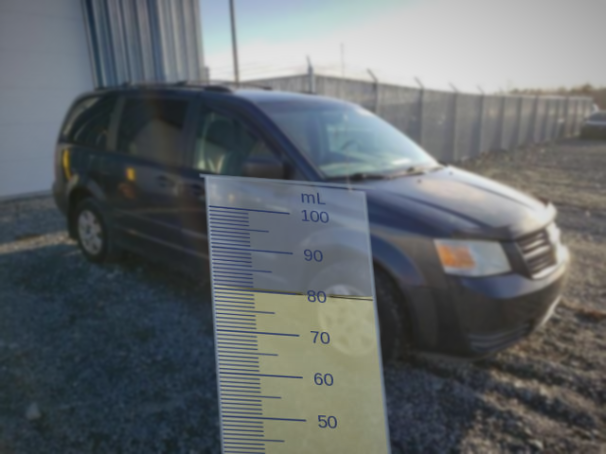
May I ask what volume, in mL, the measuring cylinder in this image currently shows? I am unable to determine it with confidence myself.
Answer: 80 mL
